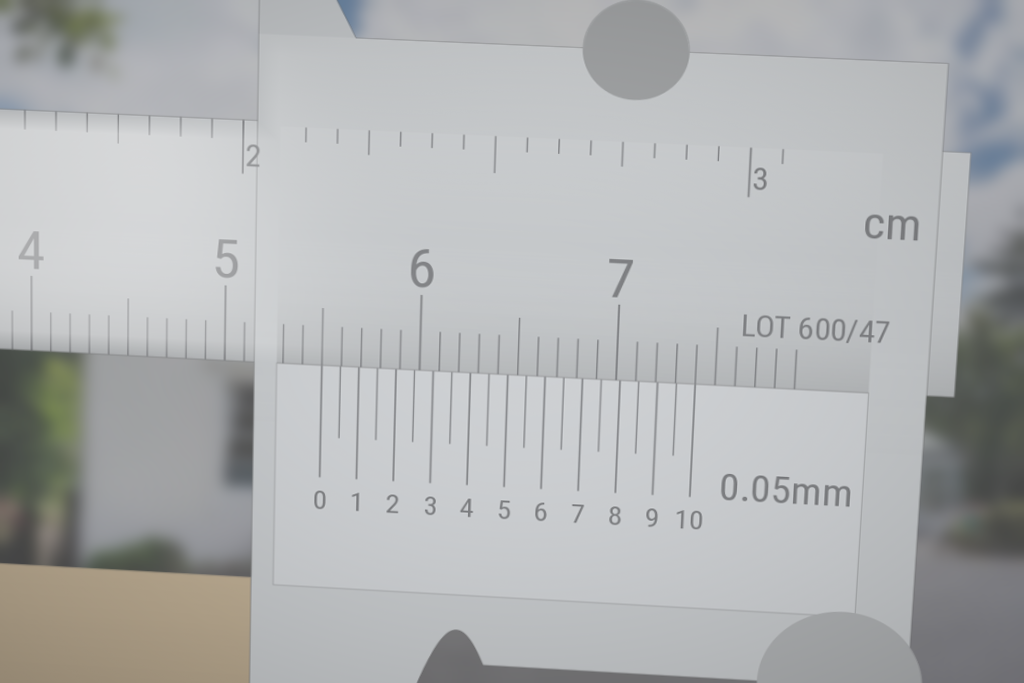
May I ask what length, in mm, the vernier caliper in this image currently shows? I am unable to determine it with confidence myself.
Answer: 55.0 mm
